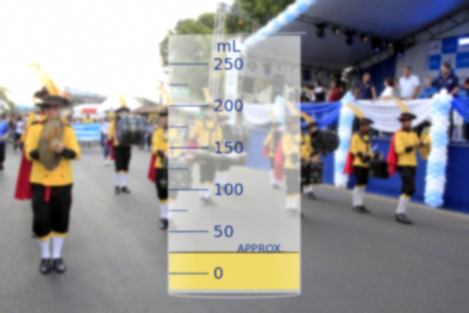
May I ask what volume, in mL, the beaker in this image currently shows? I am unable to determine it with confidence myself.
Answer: 25 mL
